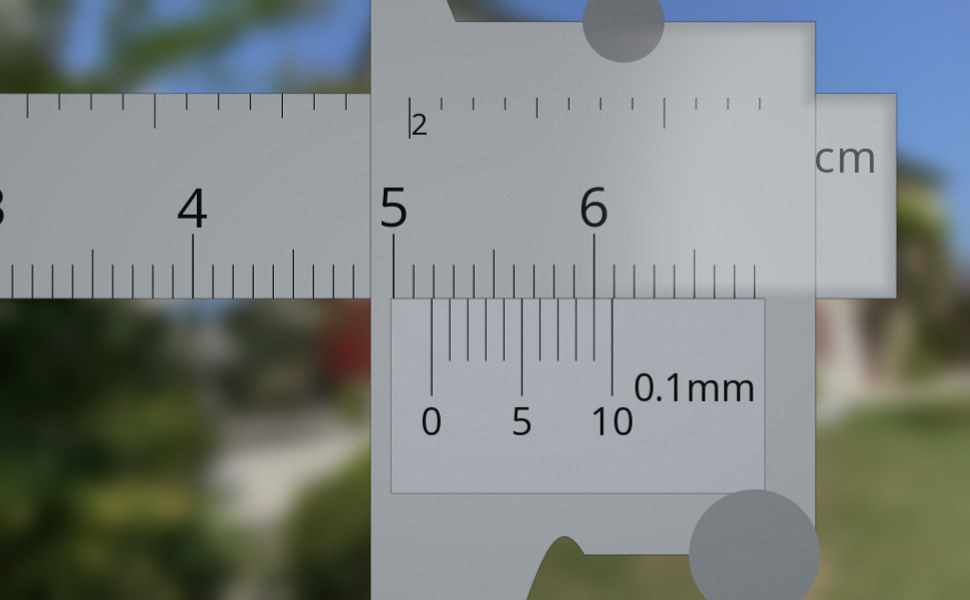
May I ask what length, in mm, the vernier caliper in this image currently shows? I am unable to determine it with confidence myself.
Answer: 51.9 mm
